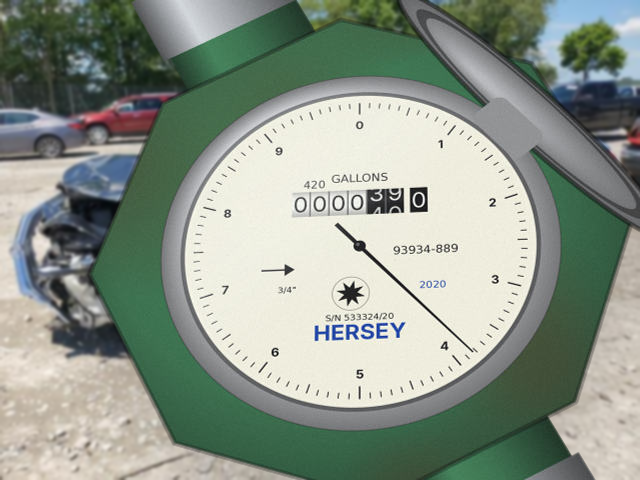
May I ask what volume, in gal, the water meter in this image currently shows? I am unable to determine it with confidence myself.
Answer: 393.8 gal
